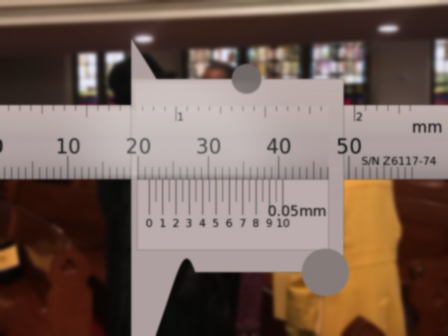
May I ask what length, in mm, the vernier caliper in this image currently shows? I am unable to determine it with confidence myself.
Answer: 21.6 mm
